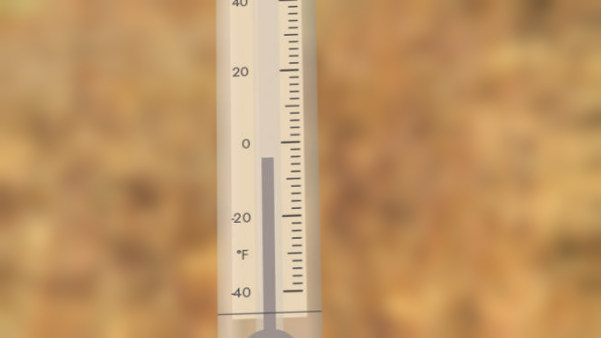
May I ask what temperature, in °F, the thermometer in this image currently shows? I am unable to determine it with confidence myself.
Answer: -4 °F
